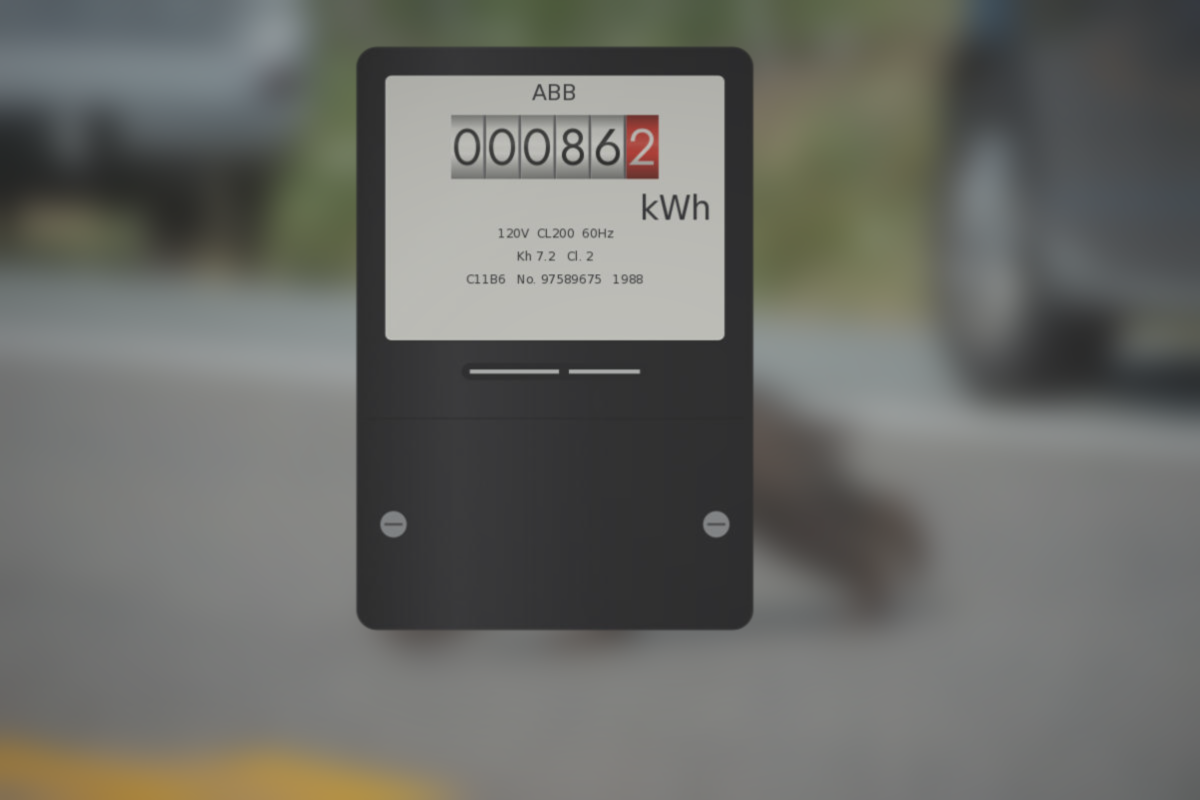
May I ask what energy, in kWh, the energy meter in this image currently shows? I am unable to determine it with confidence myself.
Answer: 86.2 kWh
